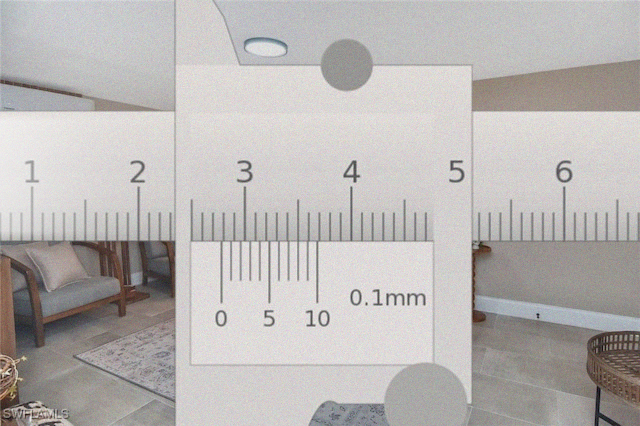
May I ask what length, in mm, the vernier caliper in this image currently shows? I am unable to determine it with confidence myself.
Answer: 27.8 mm
